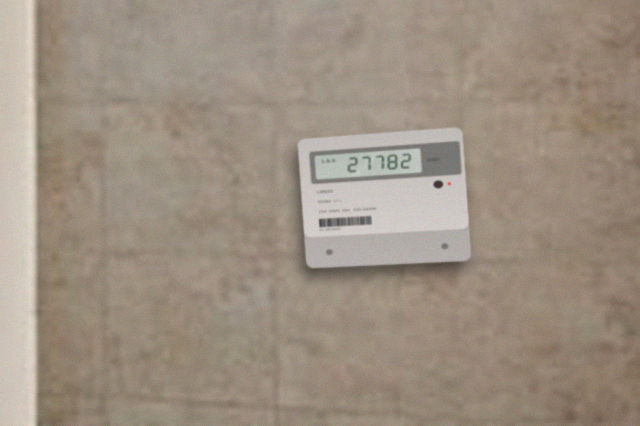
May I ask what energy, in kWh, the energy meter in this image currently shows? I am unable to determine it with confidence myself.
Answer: 27782 kWh
